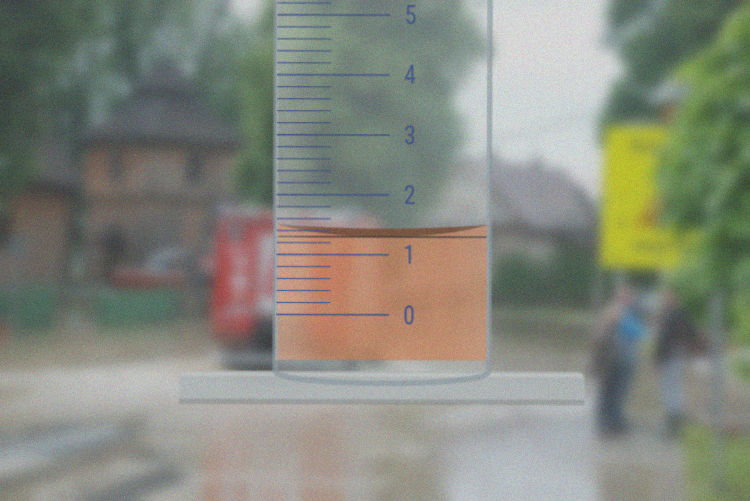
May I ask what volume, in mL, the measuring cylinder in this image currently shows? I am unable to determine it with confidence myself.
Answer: 1.3 mL
